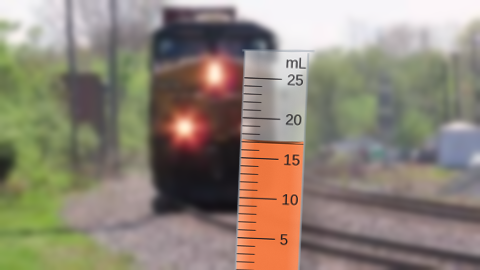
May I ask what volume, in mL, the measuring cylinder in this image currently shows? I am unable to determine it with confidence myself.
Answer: 17 mL
